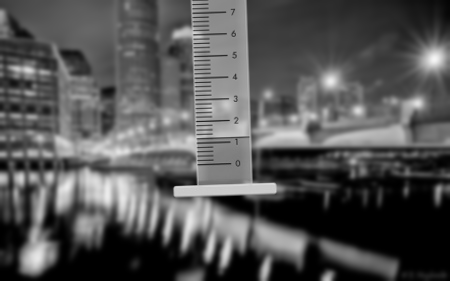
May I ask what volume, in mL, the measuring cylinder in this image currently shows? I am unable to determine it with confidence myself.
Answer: 1.2 mL
